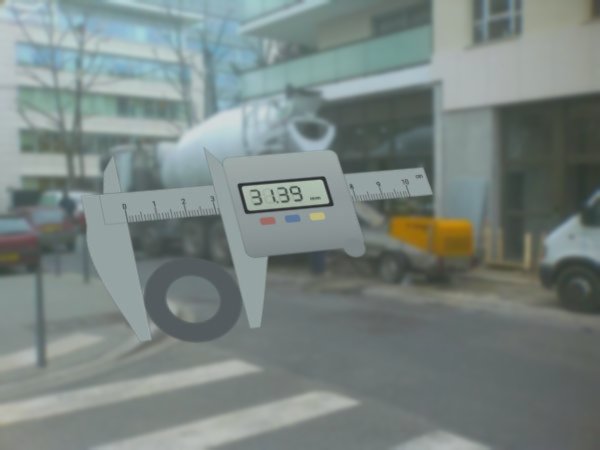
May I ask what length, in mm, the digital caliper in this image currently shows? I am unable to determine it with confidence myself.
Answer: 31.39 mm
